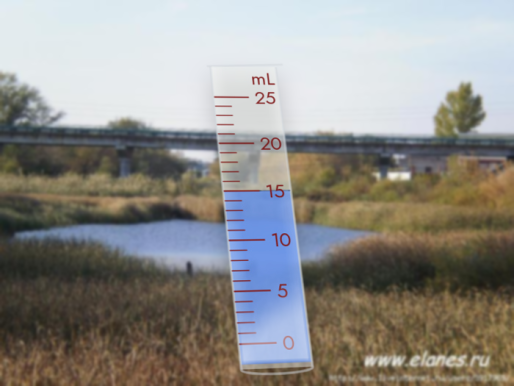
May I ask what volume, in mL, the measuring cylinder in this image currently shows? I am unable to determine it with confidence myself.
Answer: 15 mL
